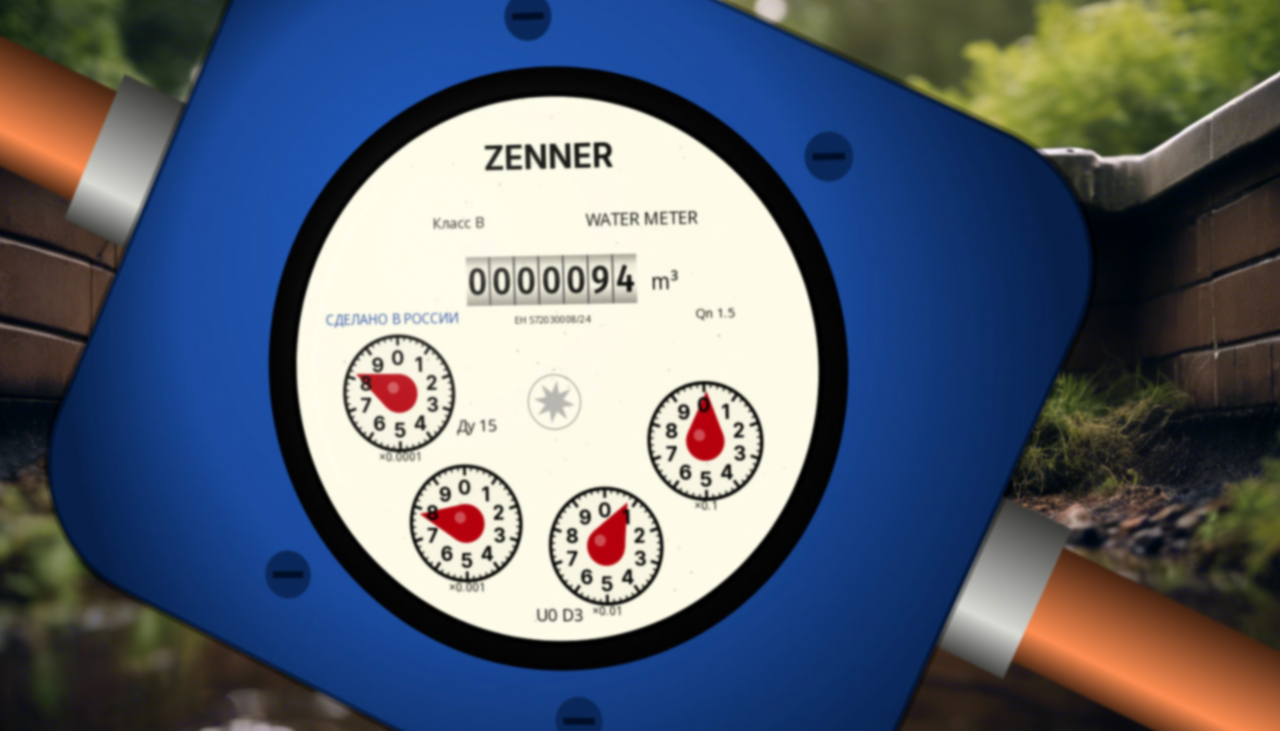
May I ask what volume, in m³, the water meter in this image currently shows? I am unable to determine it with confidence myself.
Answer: 94.0078 m³
